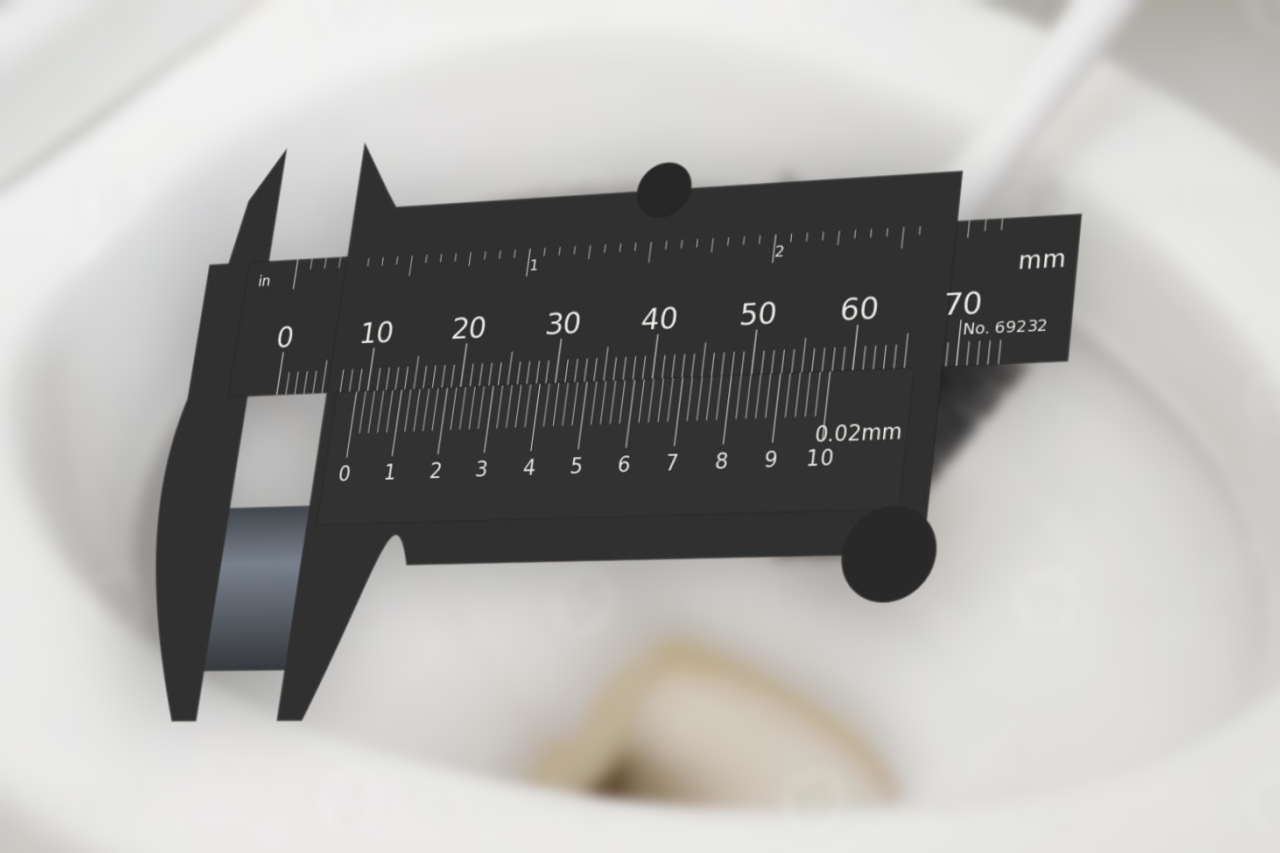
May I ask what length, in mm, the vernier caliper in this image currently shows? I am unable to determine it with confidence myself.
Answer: 8.8 mm
